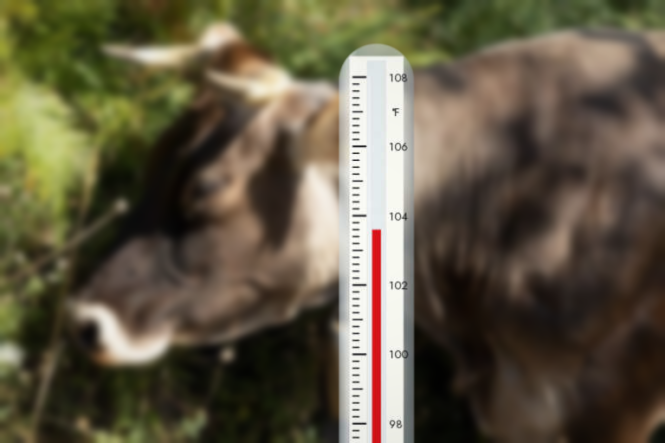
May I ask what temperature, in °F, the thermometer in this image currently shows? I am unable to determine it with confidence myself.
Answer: 103.6 °F
